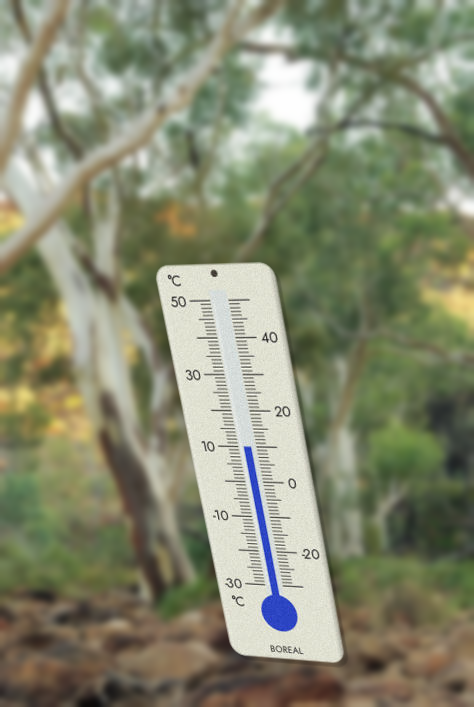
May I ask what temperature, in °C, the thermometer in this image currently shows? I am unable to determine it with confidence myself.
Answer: 10 °C
